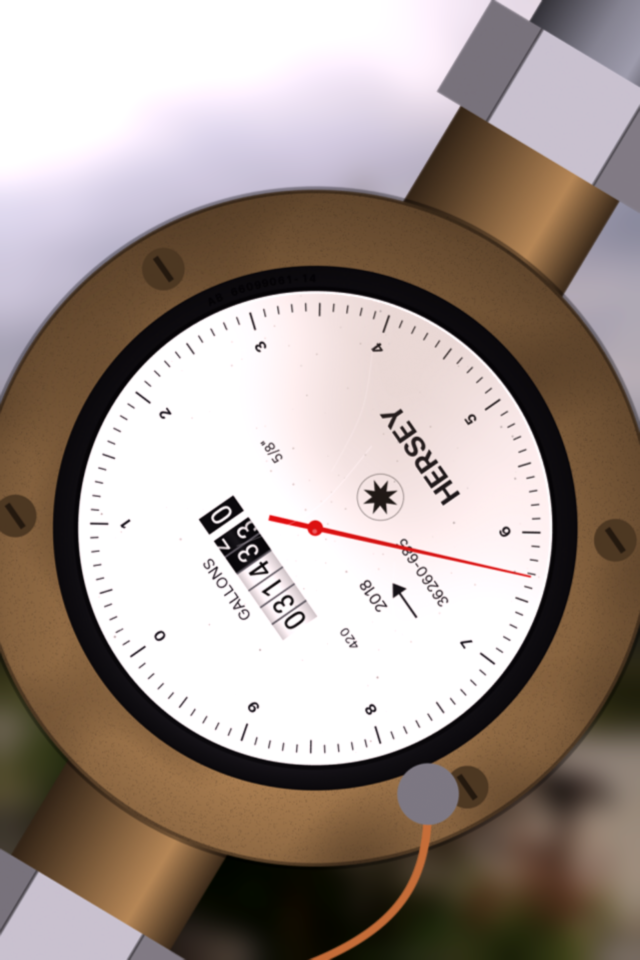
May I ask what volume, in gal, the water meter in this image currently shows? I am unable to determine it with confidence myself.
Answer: 314326.3 gal
